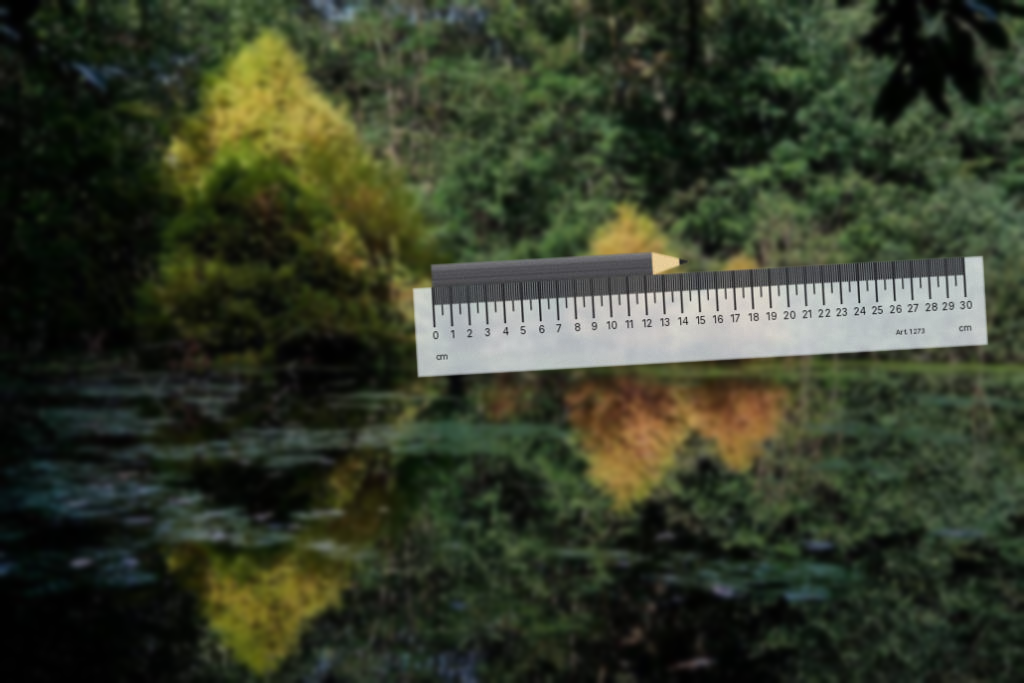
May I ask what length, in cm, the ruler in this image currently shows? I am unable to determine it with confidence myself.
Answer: 14.5 cm
